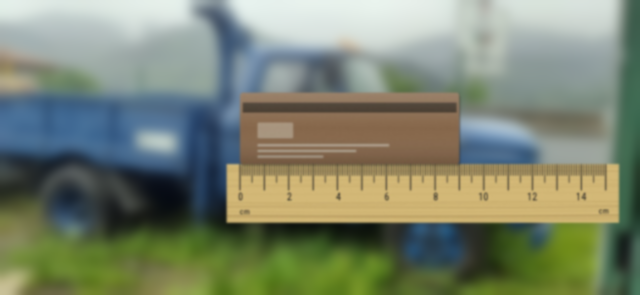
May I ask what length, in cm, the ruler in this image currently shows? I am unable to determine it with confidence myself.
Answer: 9 cm
